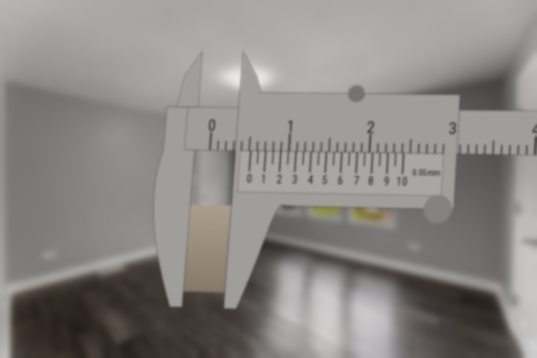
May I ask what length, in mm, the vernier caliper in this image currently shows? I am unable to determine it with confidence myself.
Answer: 5.2 mm
